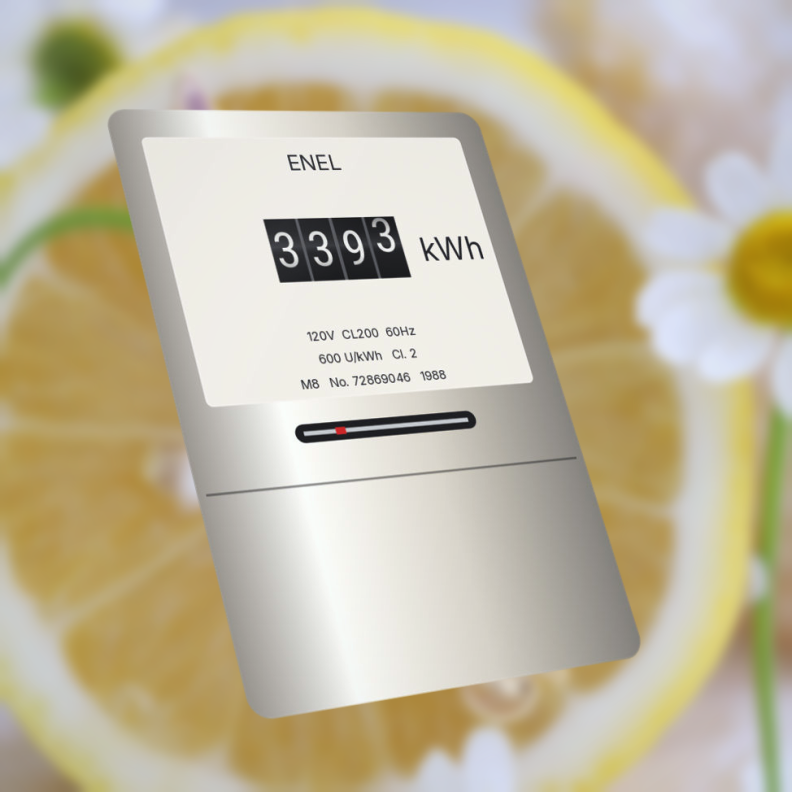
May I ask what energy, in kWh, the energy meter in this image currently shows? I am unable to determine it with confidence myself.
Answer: 3393 kWh
